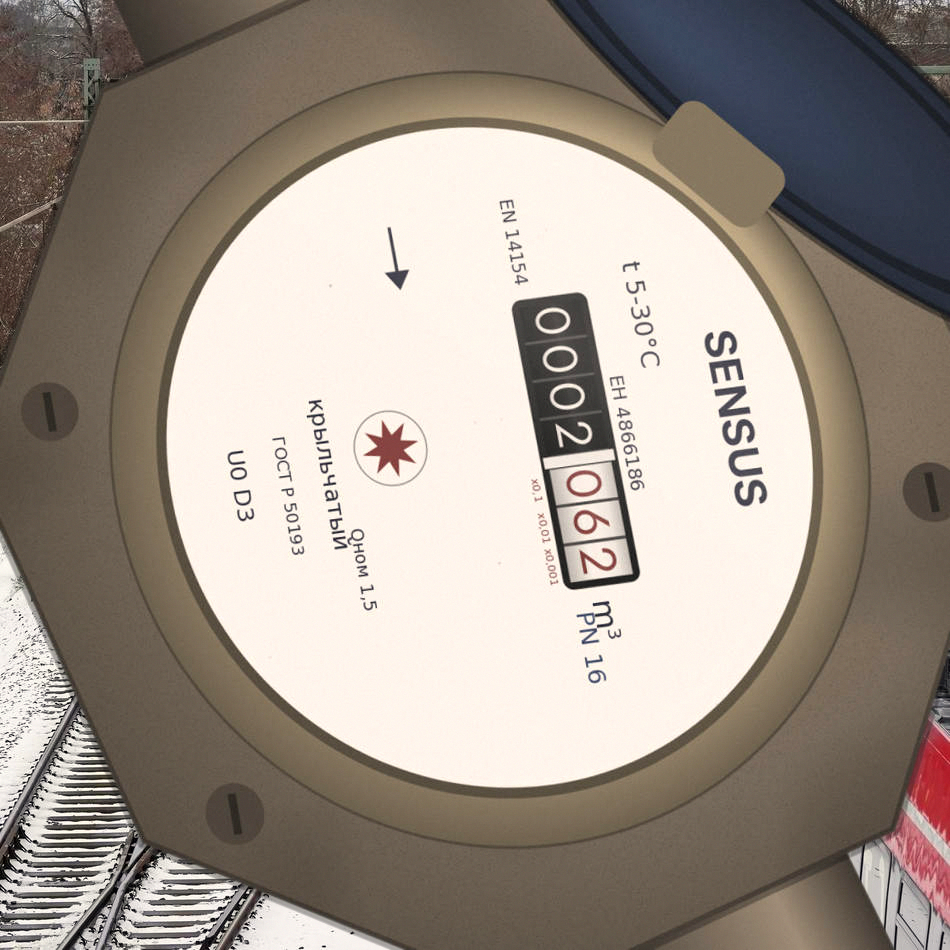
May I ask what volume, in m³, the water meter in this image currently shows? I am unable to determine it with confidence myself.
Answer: 2.062 m³
